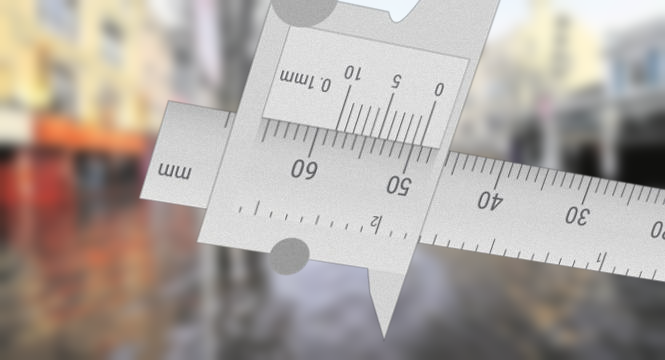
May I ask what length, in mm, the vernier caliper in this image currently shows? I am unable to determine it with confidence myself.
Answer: 49.2 mm
